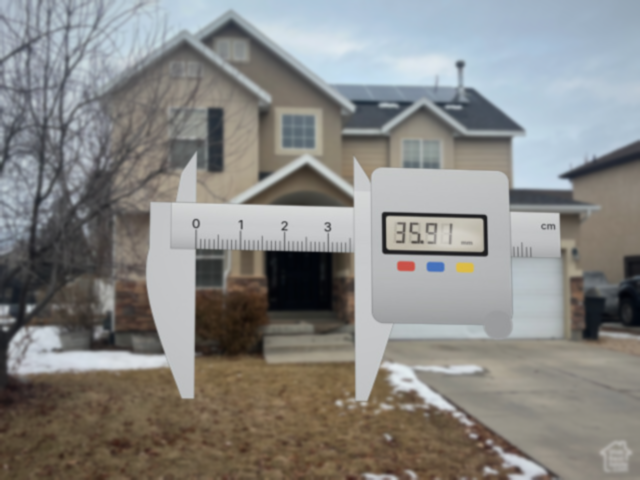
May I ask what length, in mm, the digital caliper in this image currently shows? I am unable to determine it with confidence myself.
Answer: 35.91 mm
